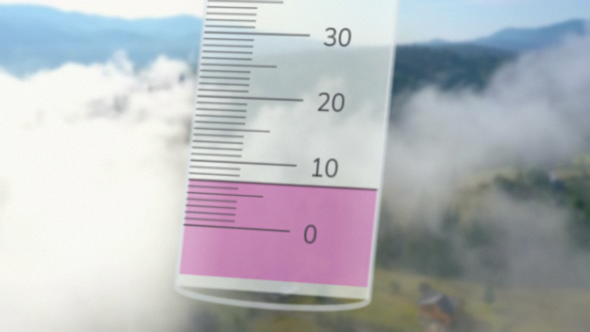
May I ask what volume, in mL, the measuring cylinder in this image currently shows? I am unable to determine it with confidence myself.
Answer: 7 mL
